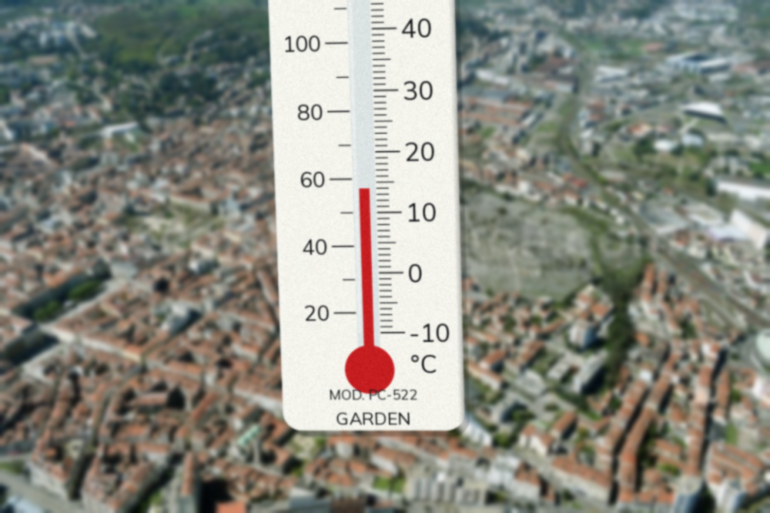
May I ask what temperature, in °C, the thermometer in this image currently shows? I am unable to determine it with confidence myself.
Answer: 14 °C
